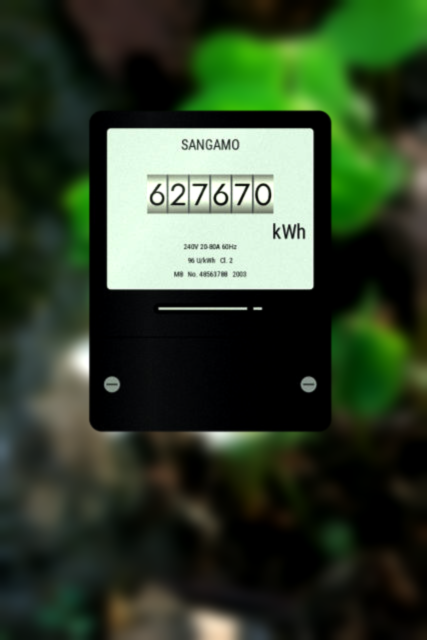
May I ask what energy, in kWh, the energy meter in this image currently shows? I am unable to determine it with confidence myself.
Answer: 627670 kWh
